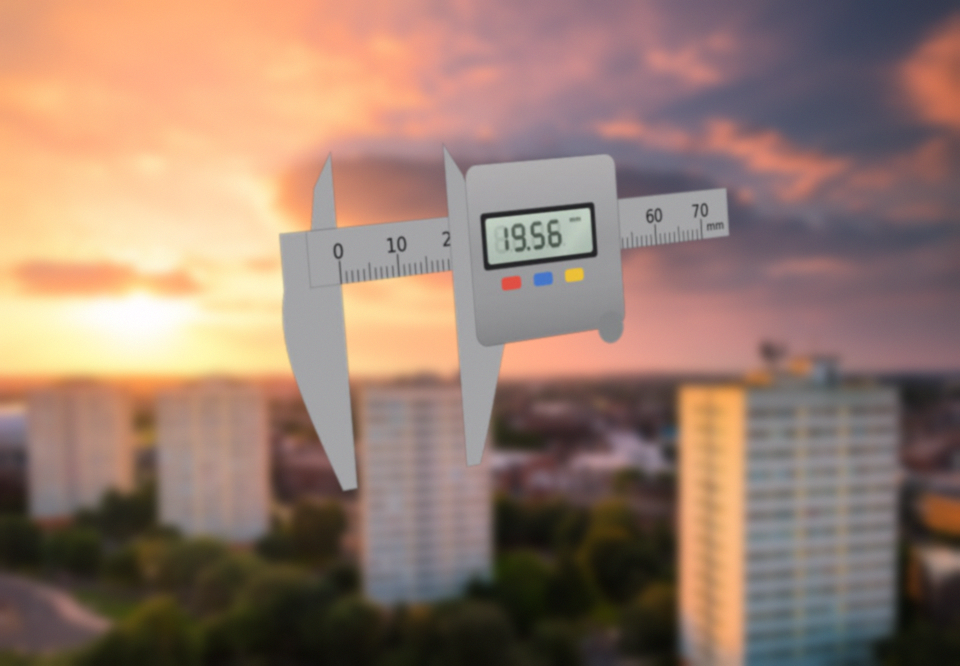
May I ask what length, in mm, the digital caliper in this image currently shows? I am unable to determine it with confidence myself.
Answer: 19.56 mm
